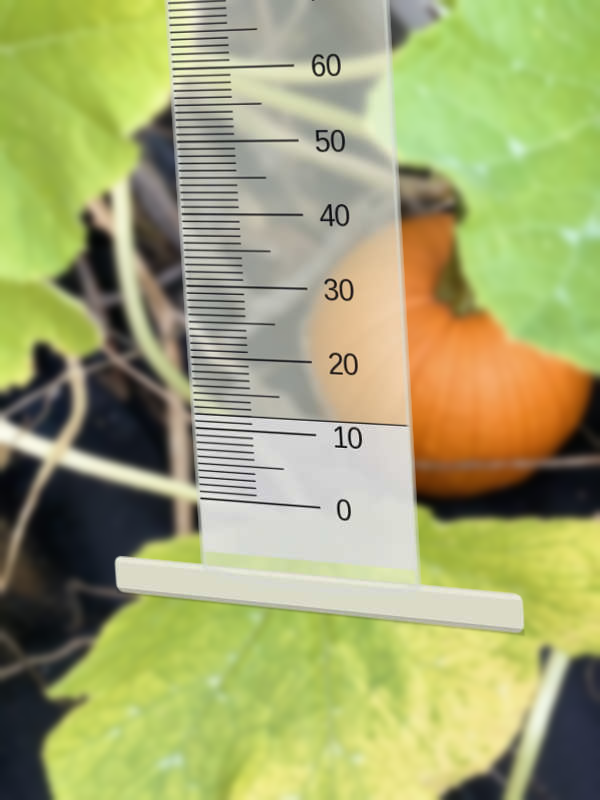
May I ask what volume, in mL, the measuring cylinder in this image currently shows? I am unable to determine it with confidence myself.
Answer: 12 mL
